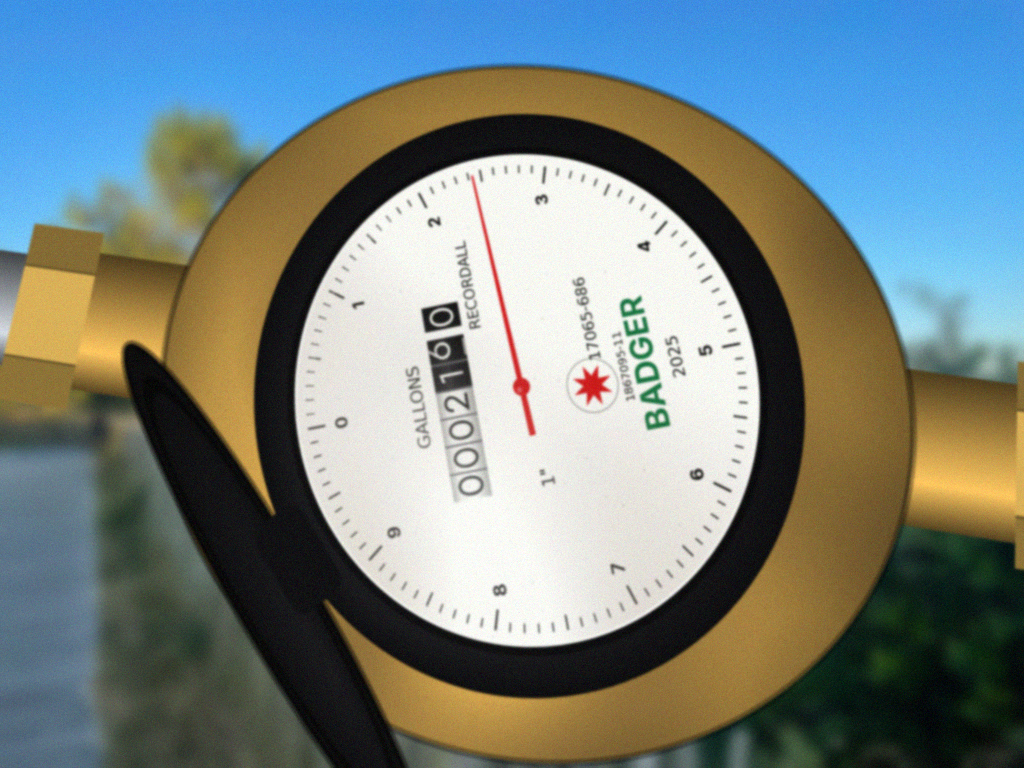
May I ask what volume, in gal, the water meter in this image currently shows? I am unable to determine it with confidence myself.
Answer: 2162.4 gal
